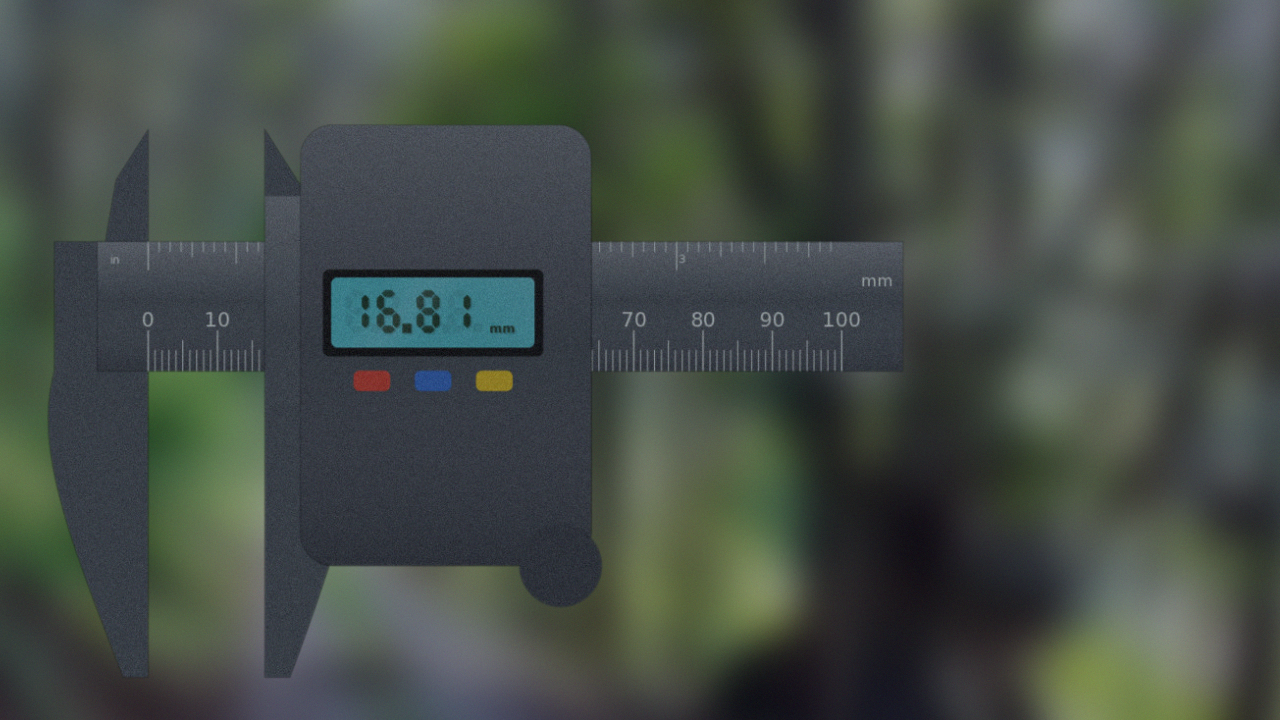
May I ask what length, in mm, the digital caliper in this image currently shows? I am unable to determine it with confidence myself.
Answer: 16.81 mm
